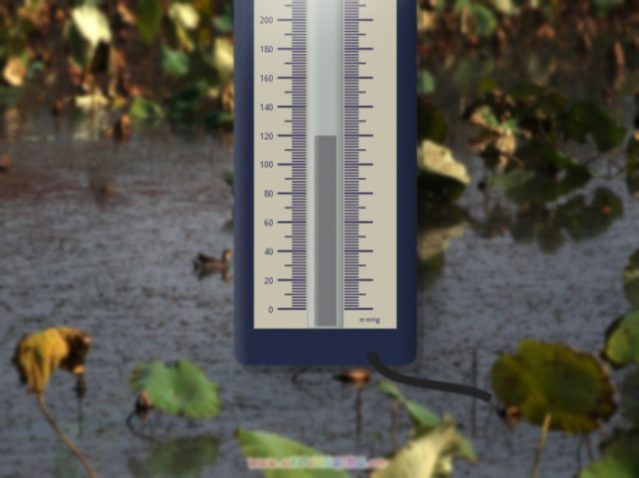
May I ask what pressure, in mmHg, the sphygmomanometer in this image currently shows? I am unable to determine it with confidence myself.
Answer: 120 mmHg
